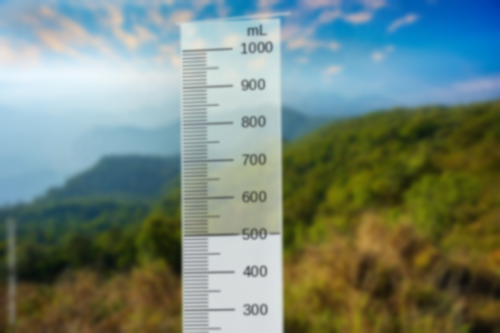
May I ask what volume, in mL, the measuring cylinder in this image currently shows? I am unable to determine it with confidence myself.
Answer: 500 mL
